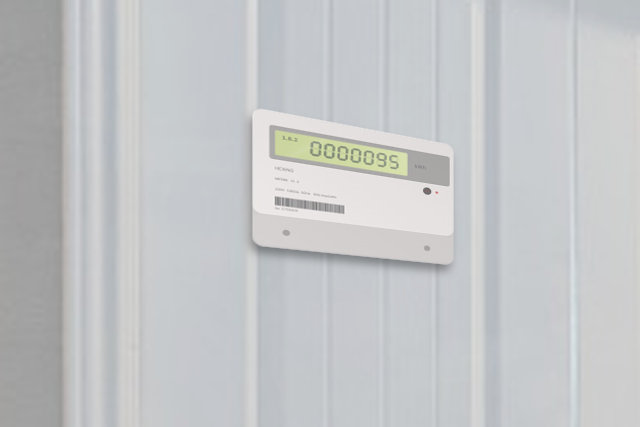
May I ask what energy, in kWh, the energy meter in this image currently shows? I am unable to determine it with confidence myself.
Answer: 95 kWh
